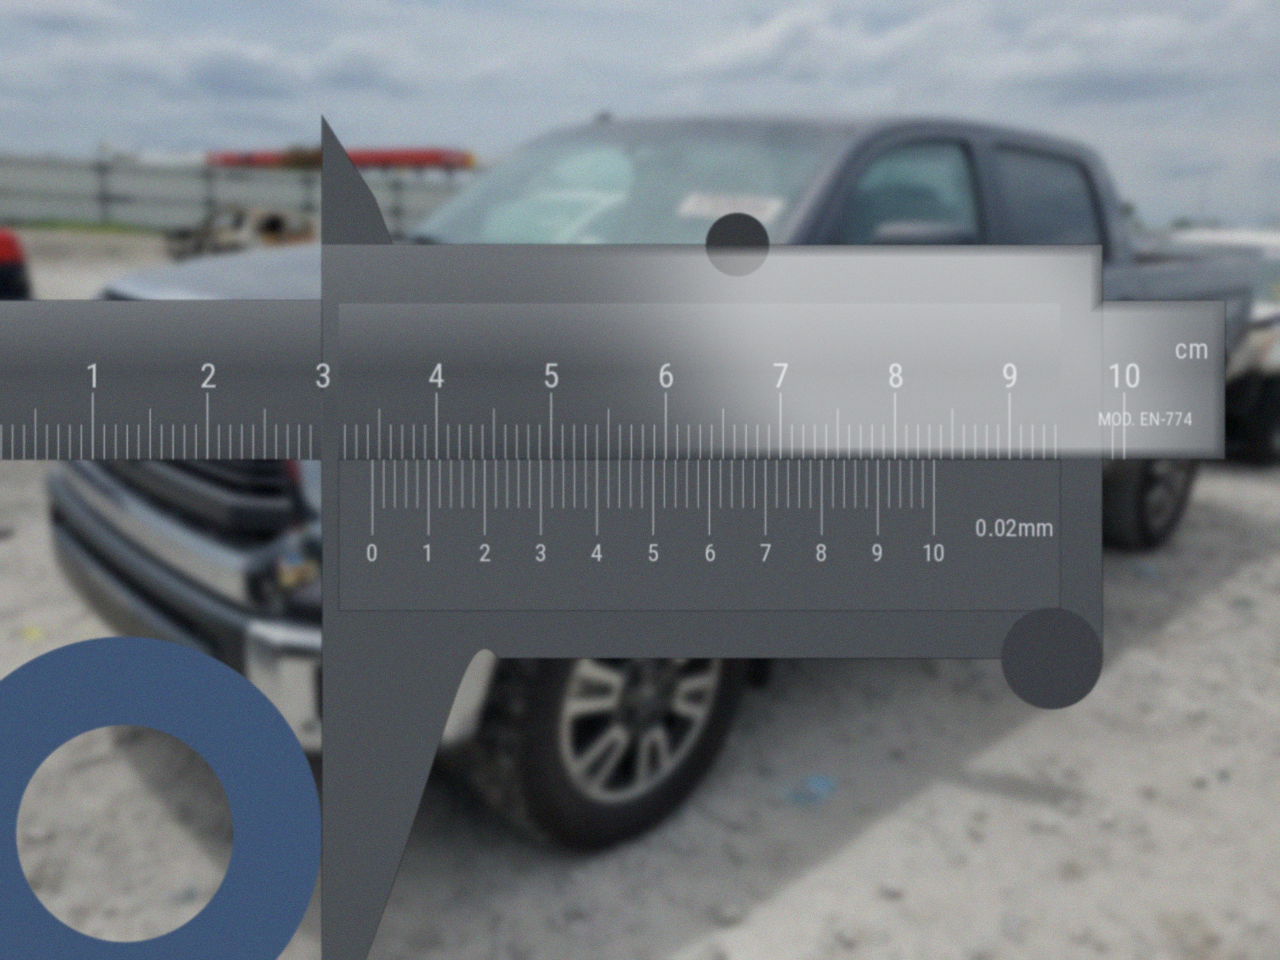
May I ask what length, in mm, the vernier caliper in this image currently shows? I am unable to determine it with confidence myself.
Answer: 34.4 mm
